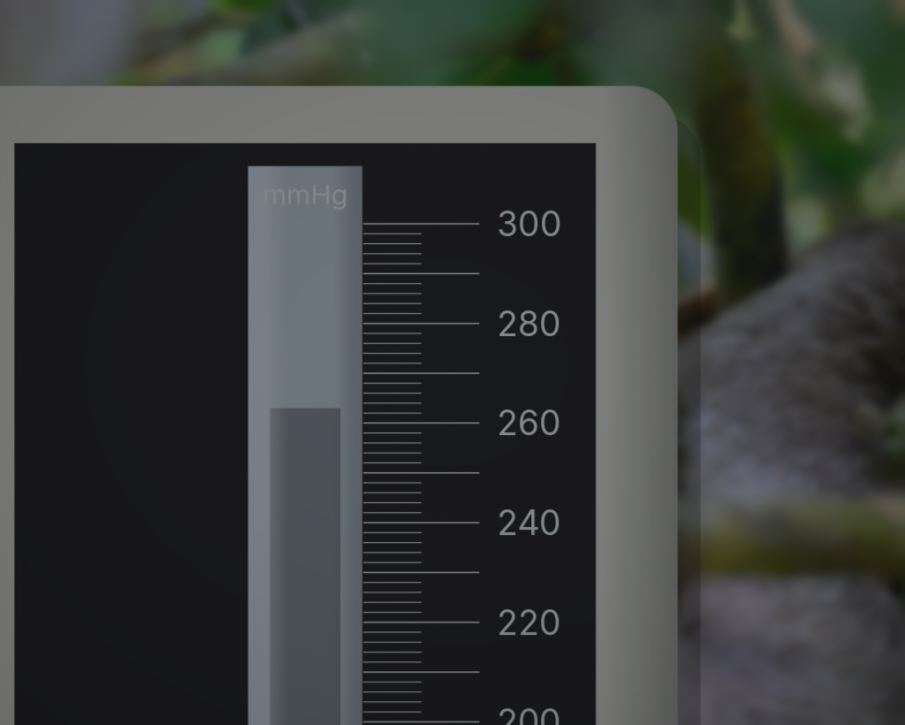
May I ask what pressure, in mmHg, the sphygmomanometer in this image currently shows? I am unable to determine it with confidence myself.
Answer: 263 mmHg
